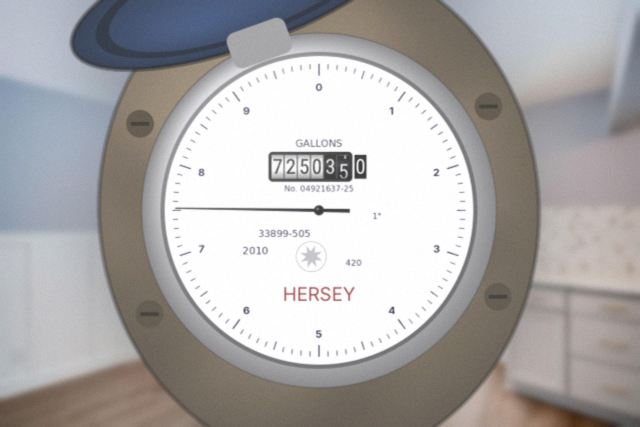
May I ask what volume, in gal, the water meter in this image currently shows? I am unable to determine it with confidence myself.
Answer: 7250347.5 gal
